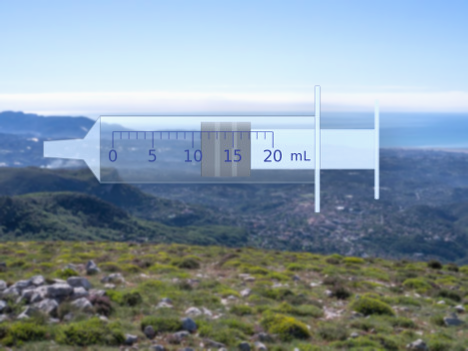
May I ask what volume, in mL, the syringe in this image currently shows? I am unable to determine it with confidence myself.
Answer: 11 mL
